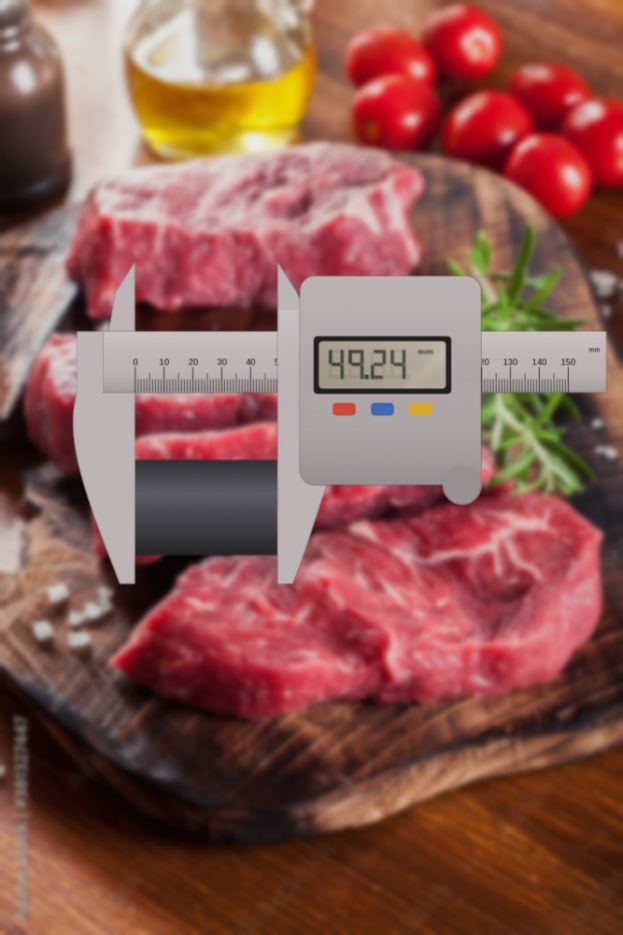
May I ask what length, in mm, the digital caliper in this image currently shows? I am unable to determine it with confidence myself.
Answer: 49.24 mm
